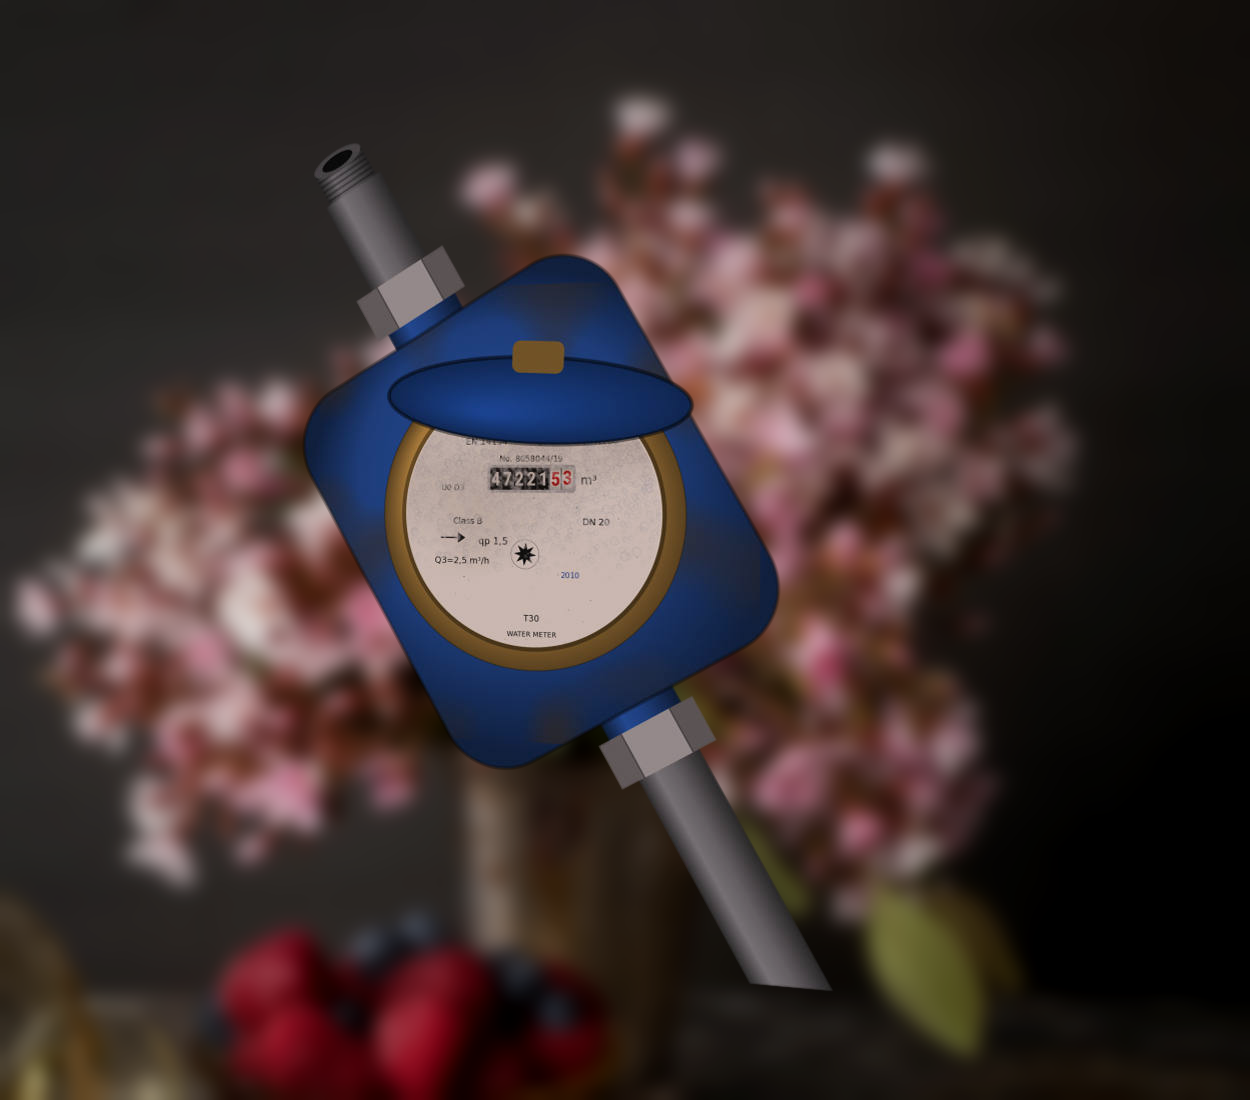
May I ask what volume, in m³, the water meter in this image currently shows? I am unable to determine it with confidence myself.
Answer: 47221.53 m³
